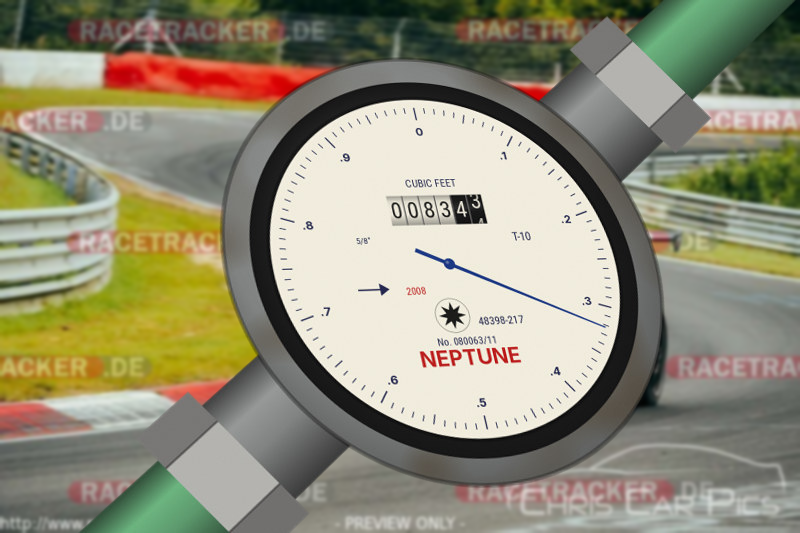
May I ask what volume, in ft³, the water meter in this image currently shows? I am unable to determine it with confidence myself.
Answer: 8343.32 ft³
